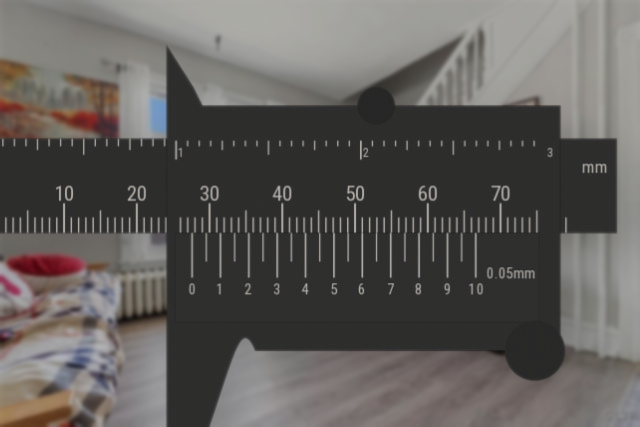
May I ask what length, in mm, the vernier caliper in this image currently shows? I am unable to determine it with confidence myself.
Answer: 27.6 mm
